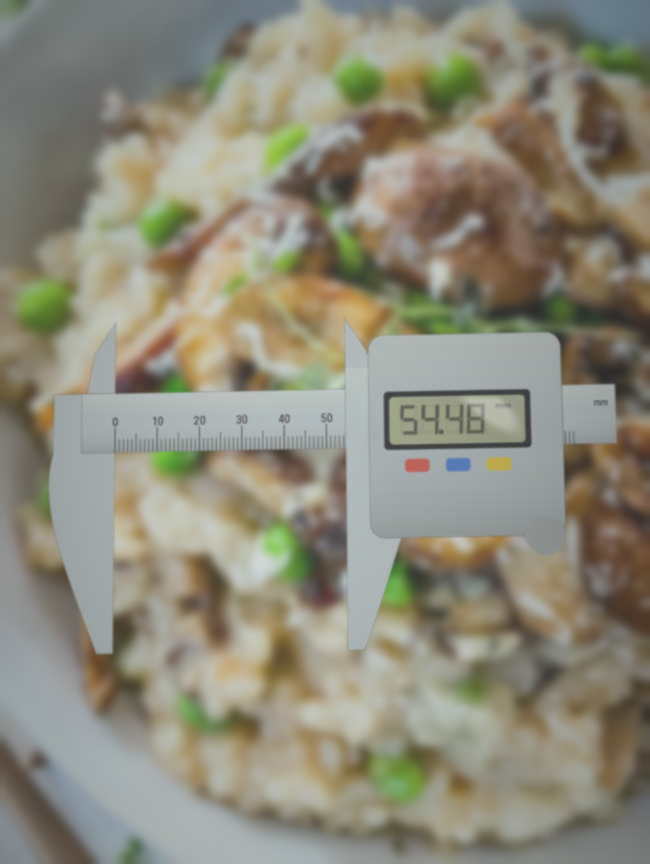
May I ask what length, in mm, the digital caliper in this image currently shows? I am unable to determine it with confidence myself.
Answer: 54.48 mm
